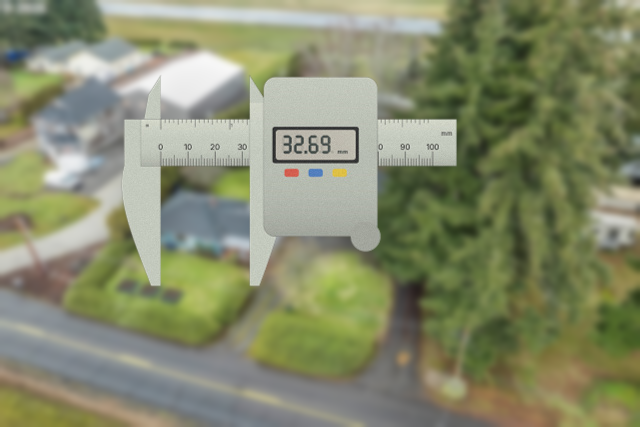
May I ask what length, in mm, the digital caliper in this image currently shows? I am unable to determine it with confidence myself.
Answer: 32.69 mm
